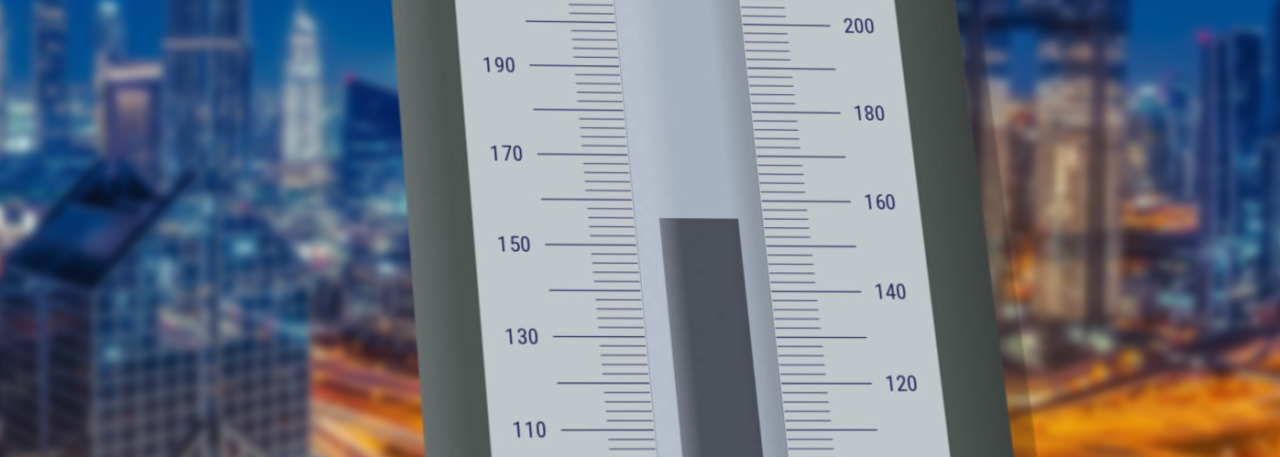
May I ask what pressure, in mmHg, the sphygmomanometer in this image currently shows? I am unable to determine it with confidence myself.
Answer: 156 mmHg
